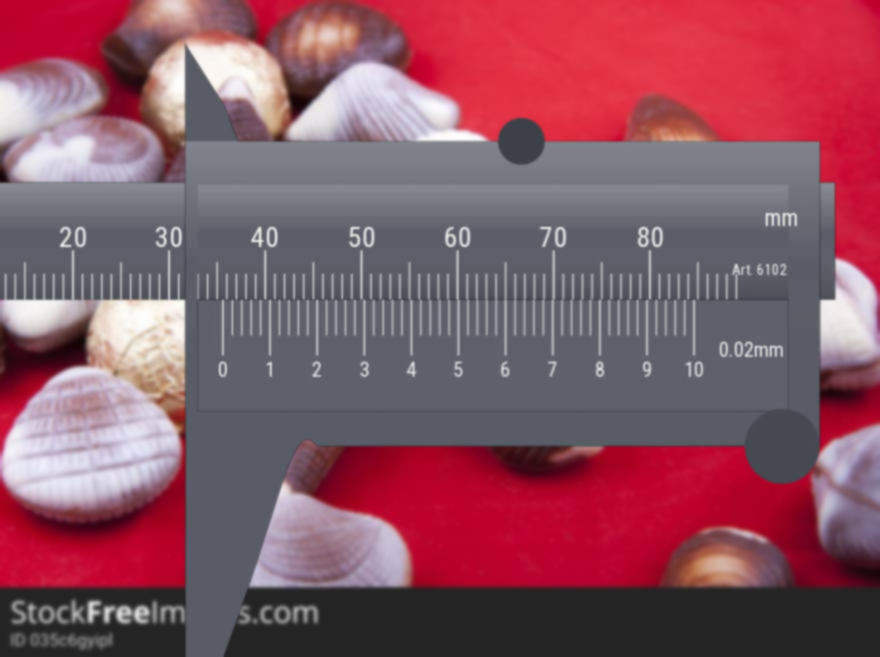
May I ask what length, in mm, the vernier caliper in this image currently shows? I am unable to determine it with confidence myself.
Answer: 35.6 mm
